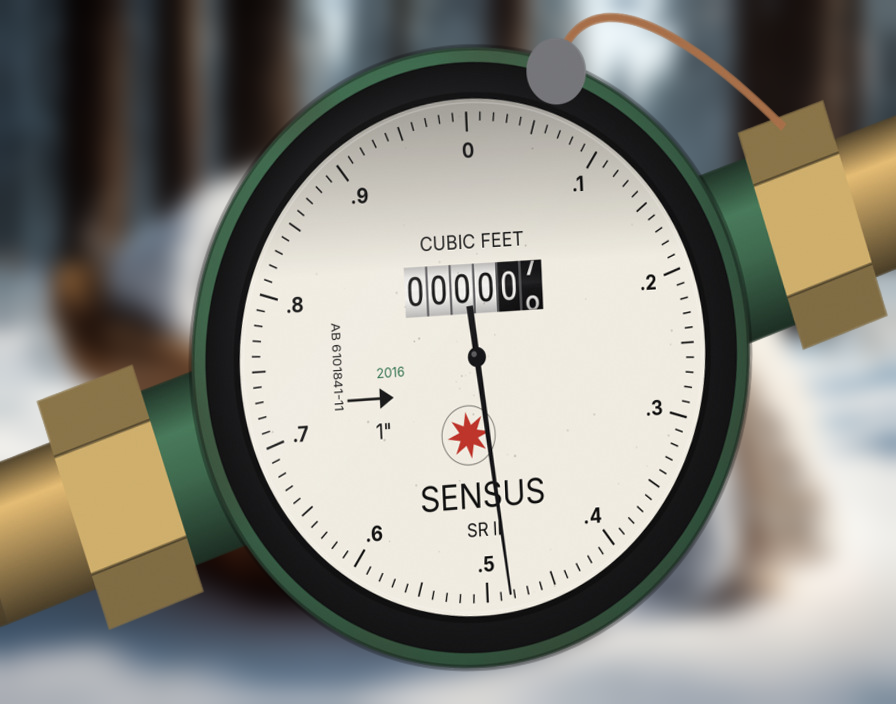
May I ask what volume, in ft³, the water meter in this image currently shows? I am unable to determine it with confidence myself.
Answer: 7.48 ft³
